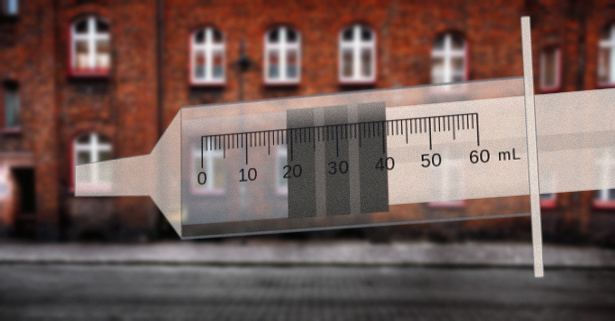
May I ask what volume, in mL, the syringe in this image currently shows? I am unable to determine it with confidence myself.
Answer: 19 mL
